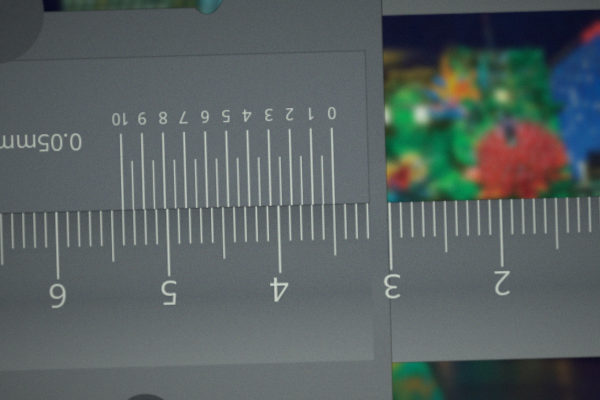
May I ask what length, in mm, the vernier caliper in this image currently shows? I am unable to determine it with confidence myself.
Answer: 35.0 mm
